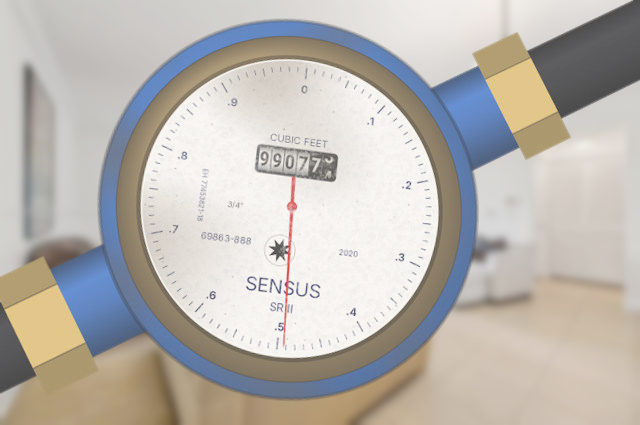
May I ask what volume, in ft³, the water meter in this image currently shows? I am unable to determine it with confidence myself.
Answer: 990773.49 ft³
